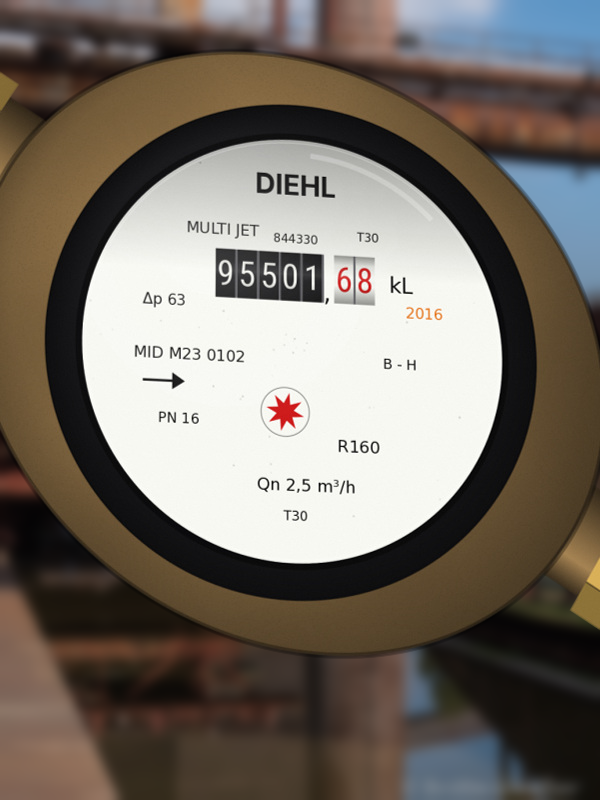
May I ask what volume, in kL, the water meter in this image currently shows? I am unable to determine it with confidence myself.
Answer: 95501.68 kL
